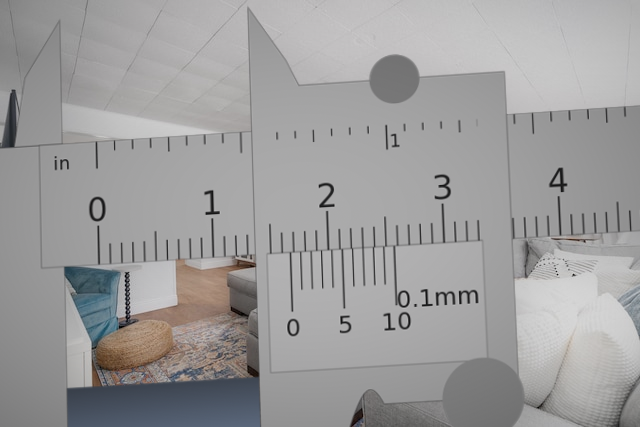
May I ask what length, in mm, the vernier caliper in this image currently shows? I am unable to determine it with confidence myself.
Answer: 16.7 mm
